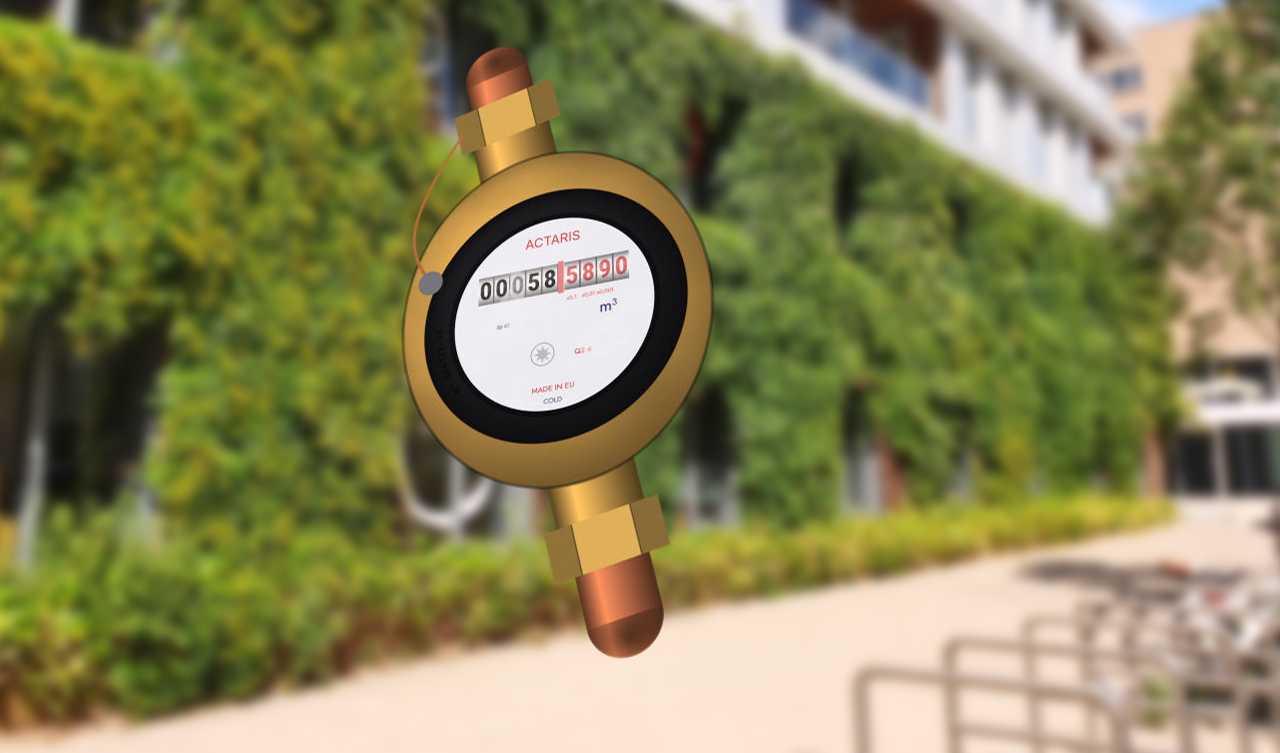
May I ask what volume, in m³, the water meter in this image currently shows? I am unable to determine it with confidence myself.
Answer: 58.5890 m³
